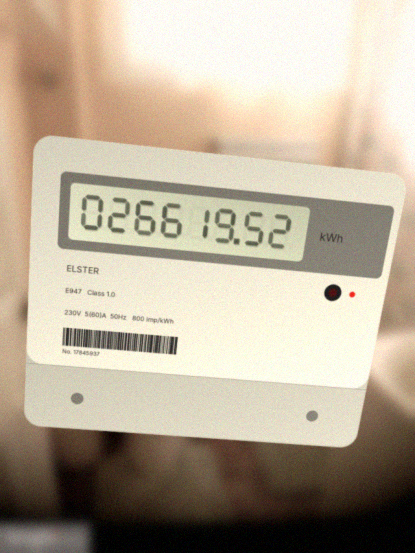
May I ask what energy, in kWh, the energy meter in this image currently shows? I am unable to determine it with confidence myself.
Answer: 26619.52 kWh
